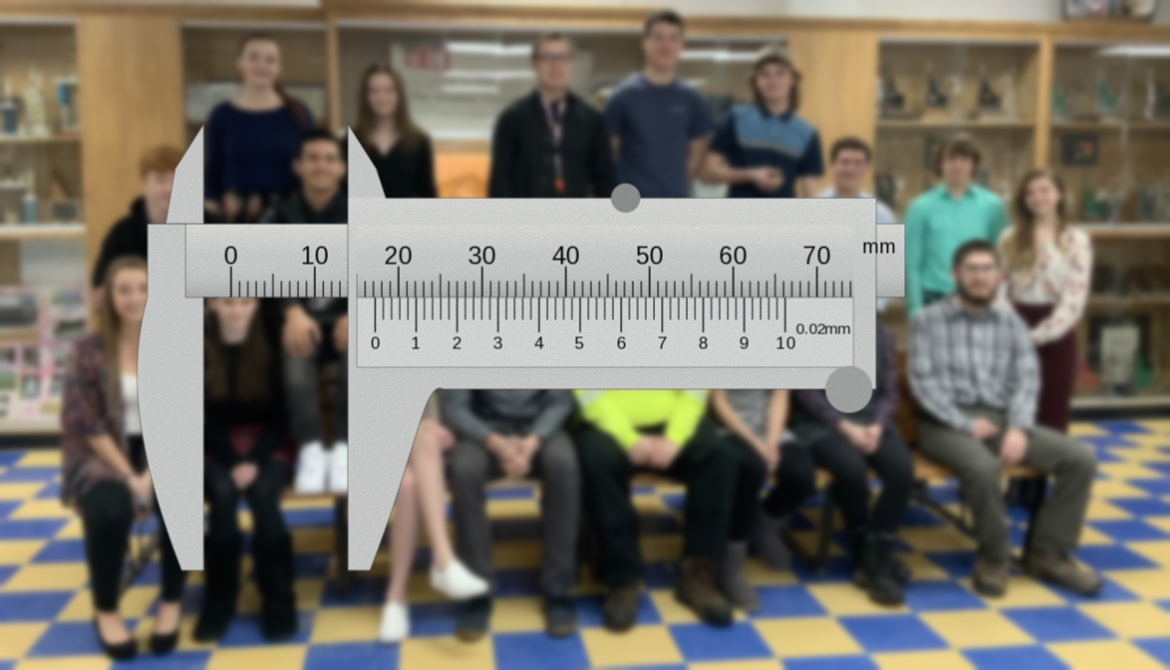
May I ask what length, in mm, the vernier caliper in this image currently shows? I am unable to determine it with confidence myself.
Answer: 17.2 mm
